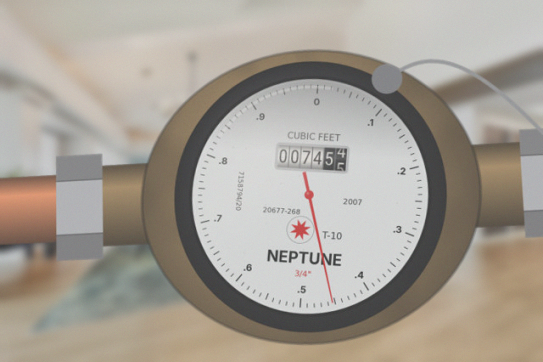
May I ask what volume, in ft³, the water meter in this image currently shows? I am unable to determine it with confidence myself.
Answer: 7454.45 ft³
